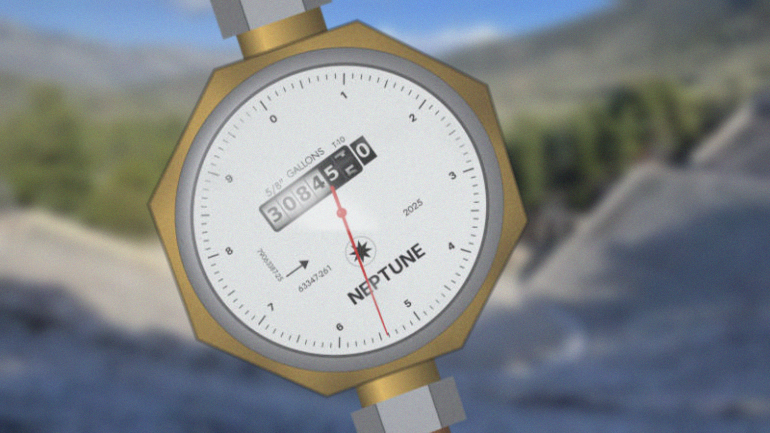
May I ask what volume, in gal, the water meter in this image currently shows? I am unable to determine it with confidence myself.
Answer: 3084545.4 gal
